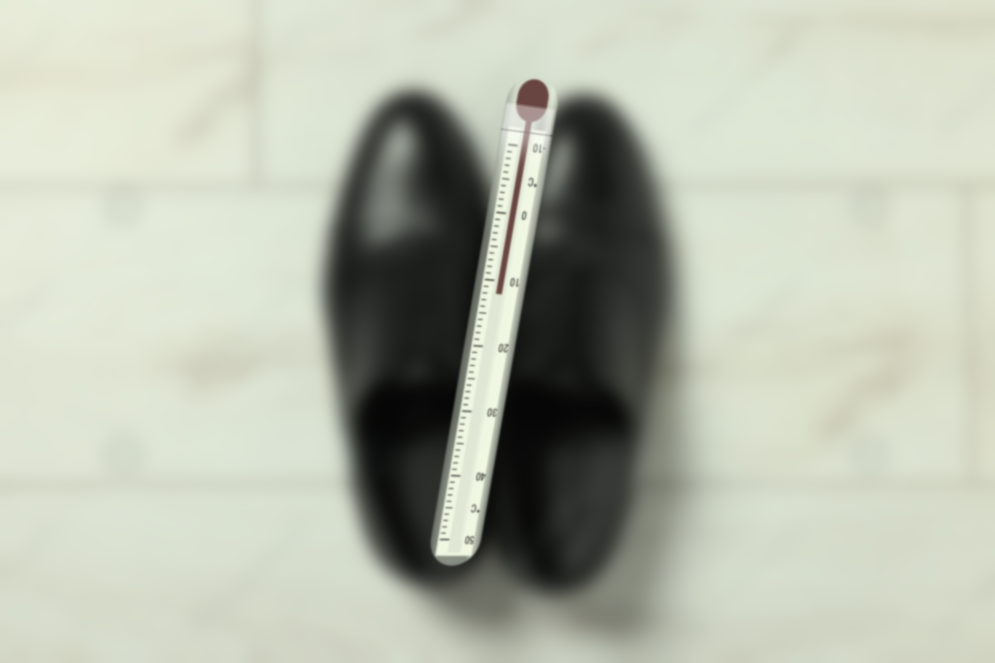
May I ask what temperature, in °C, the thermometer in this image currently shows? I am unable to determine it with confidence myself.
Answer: 12 °C
